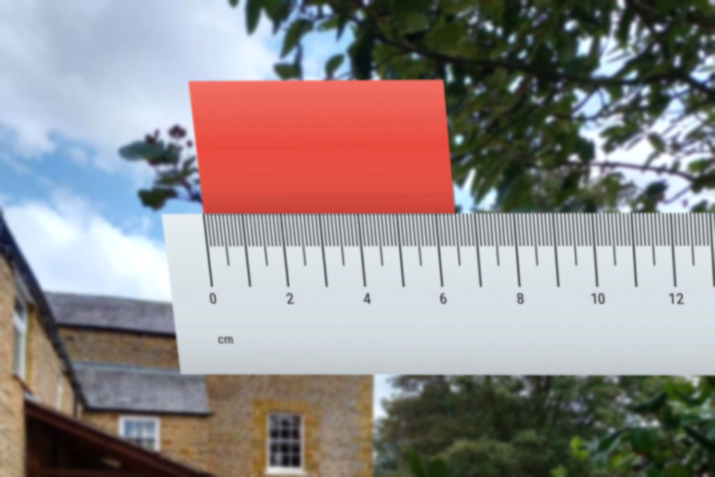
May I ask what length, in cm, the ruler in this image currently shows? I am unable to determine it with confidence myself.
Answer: 6.5 cm
